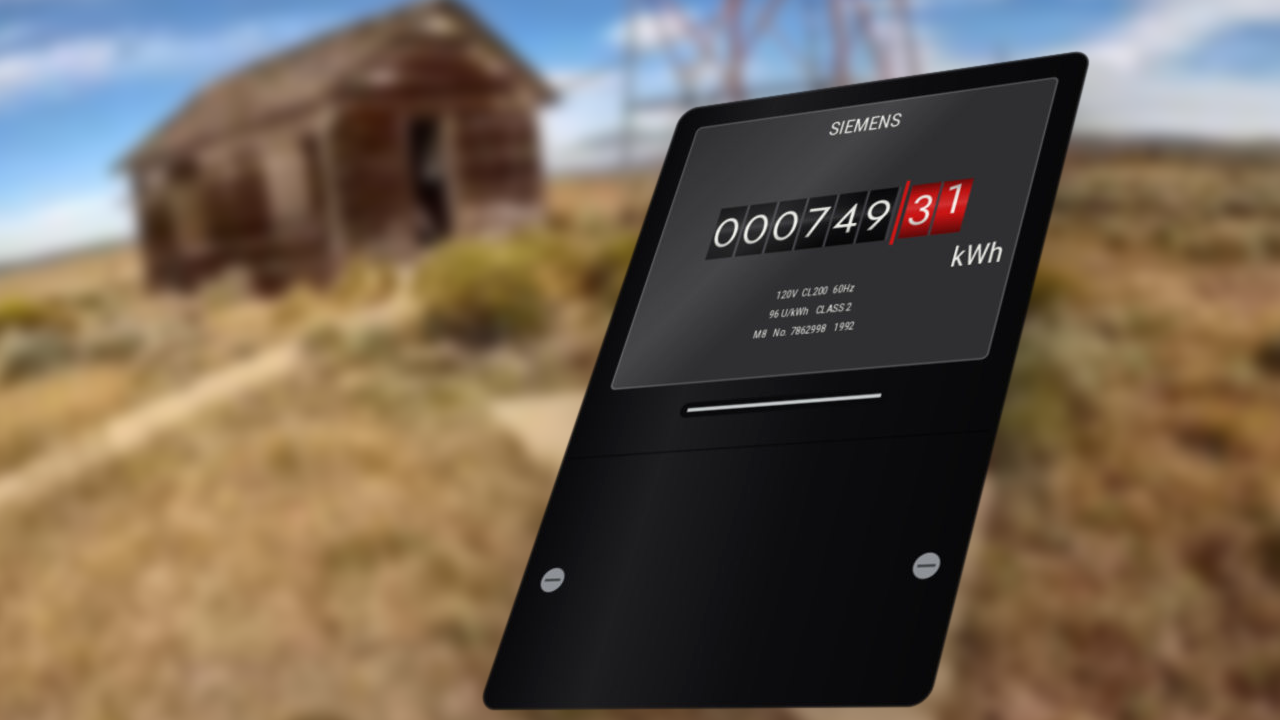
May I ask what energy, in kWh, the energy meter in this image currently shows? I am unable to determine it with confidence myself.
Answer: 749.31 kWh
